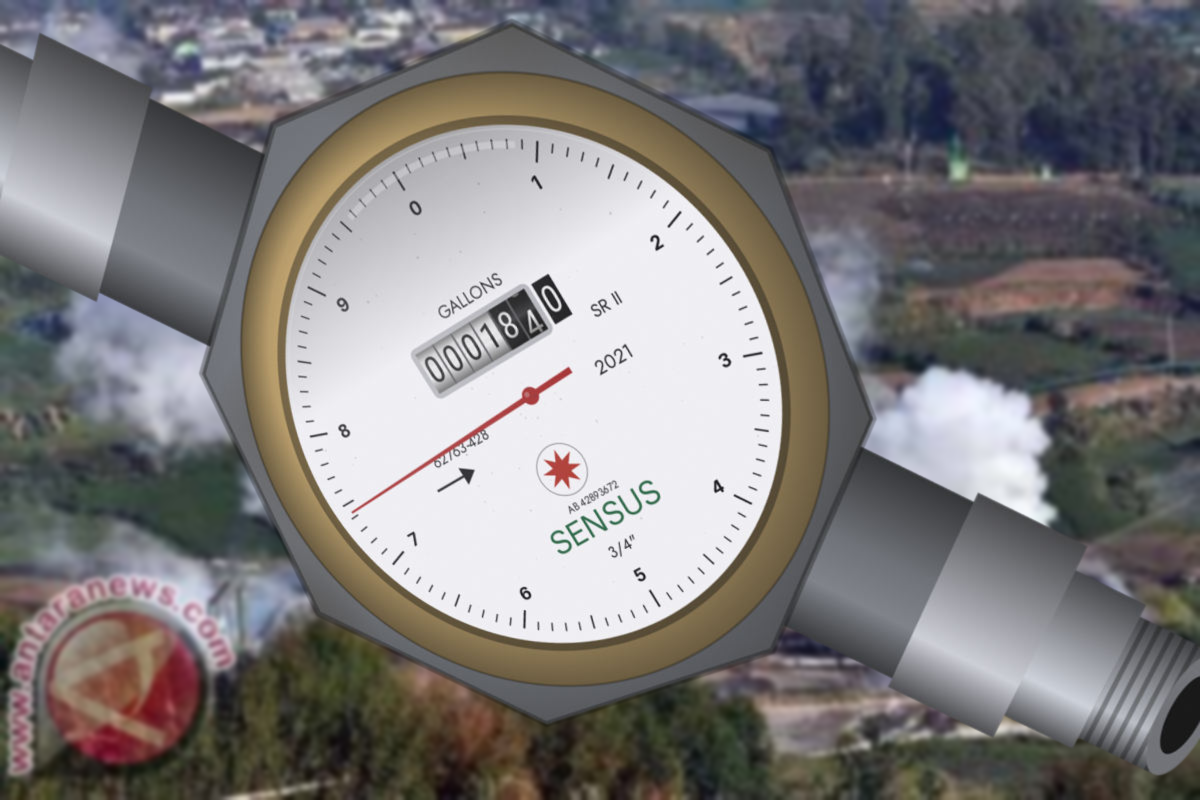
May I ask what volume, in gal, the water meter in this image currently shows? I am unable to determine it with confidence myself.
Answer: 1837.4 gal
